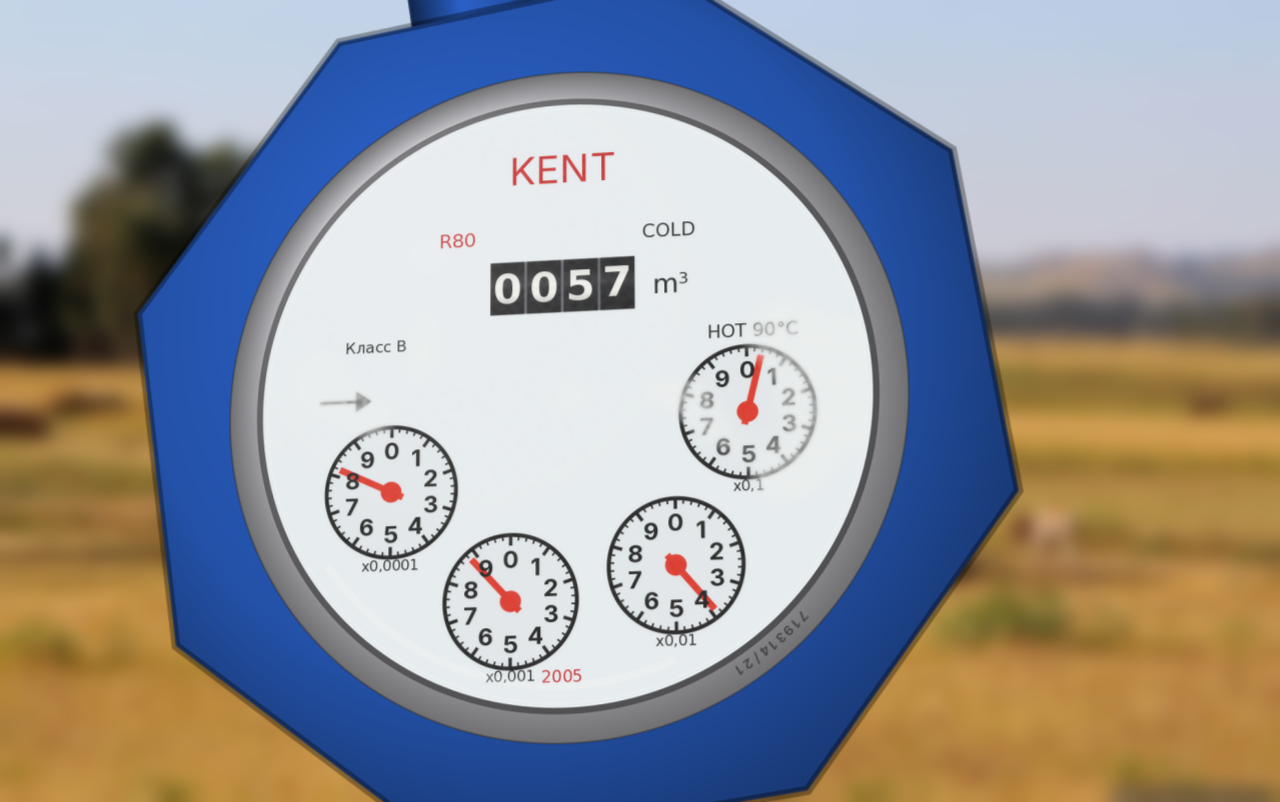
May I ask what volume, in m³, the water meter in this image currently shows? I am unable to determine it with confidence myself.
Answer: 57.0388 m³
